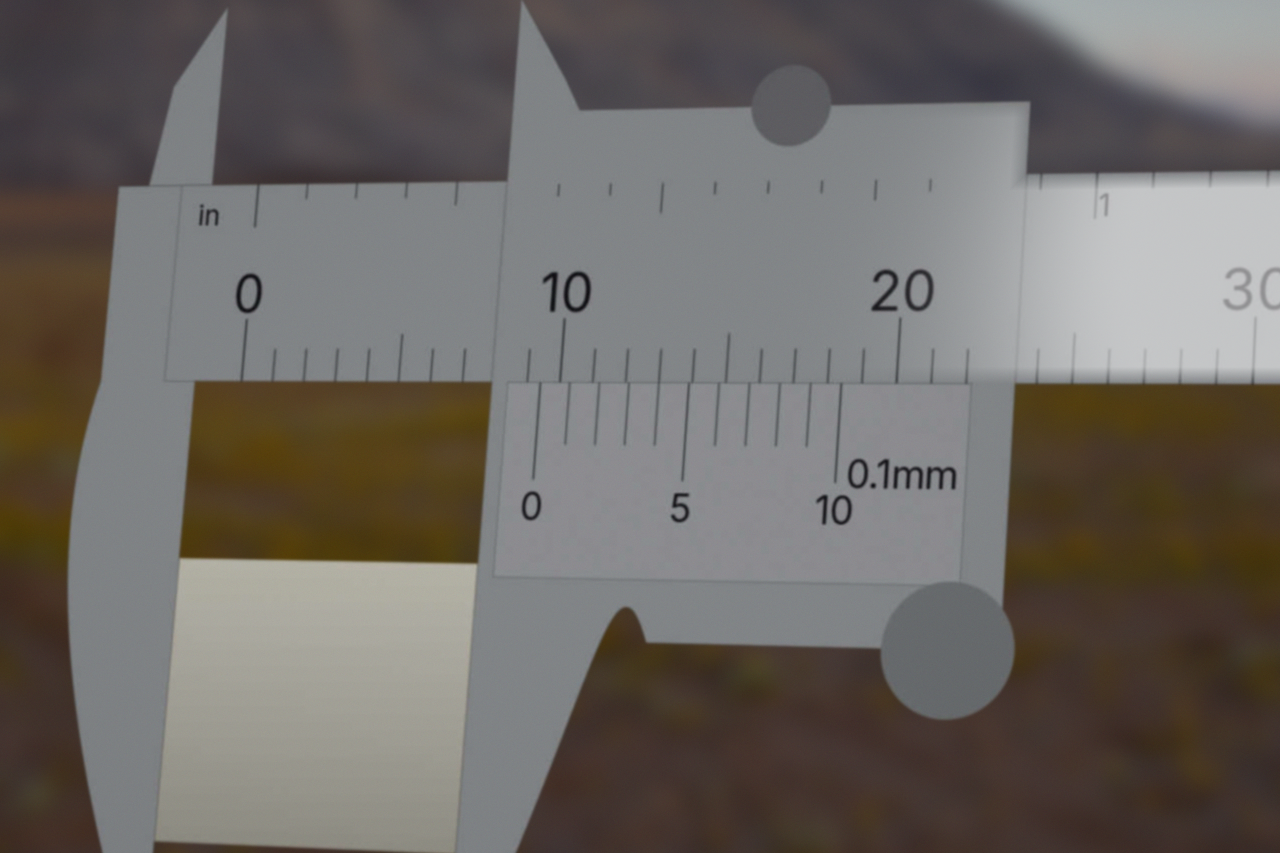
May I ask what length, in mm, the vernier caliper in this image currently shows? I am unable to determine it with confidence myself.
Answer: 9.4 mm
